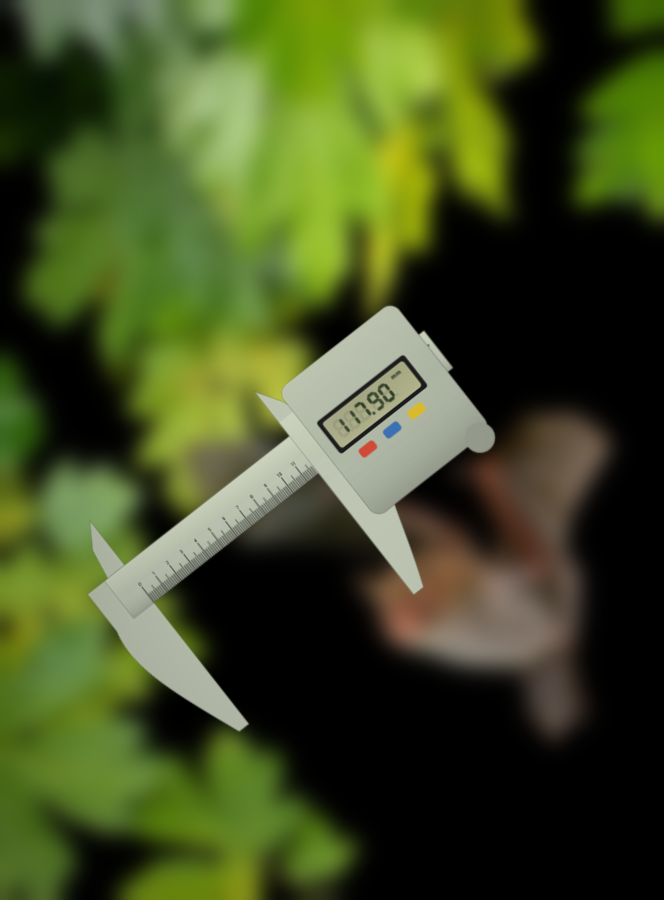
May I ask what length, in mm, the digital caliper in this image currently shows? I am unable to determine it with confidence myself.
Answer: 117.90 mm
